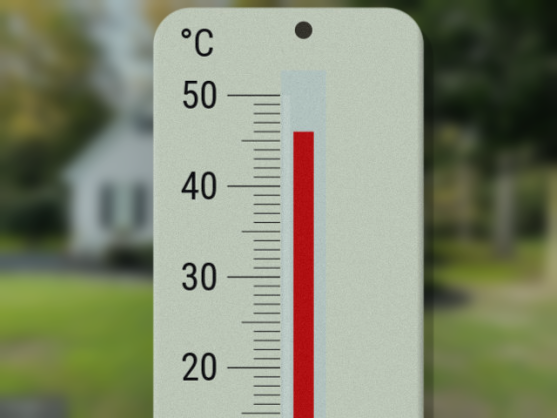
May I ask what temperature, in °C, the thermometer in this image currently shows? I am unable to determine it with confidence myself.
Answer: 46 °C
